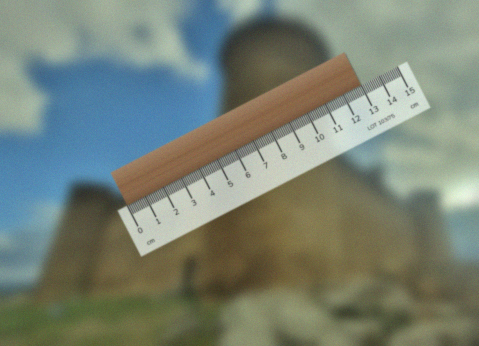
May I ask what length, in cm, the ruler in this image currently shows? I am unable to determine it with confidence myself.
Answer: 13 cm
